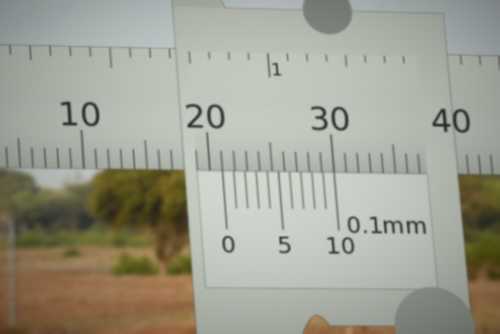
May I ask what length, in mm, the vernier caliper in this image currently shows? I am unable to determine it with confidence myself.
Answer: 21.0 mm
